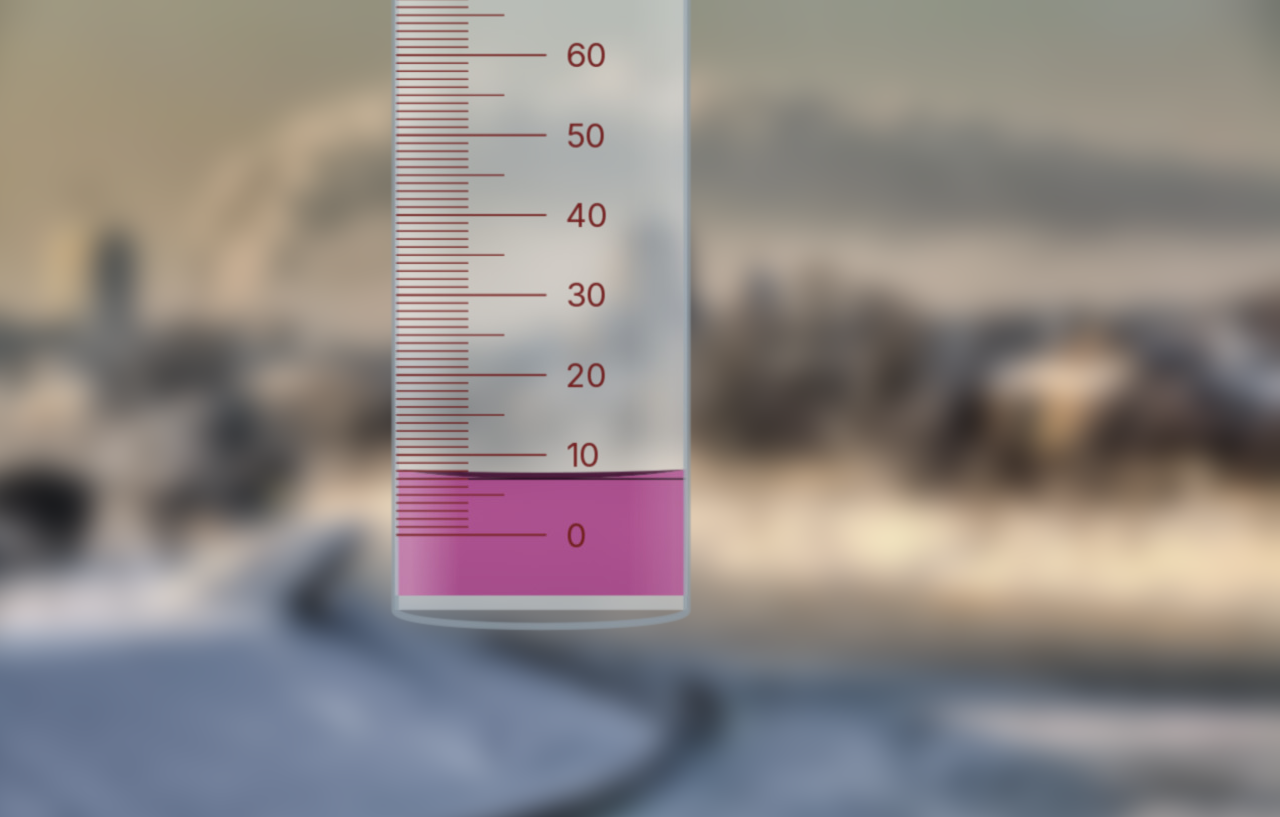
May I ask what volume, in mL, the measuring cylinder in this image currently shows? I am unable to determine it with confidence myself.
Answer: 7 mL
